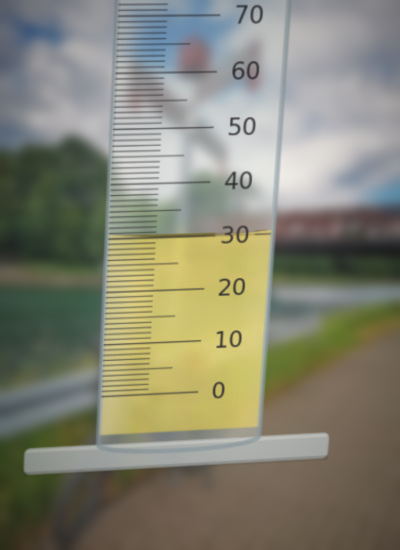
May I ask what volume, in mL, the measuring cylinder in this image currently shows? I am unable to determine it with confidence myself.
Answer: 30 mL
